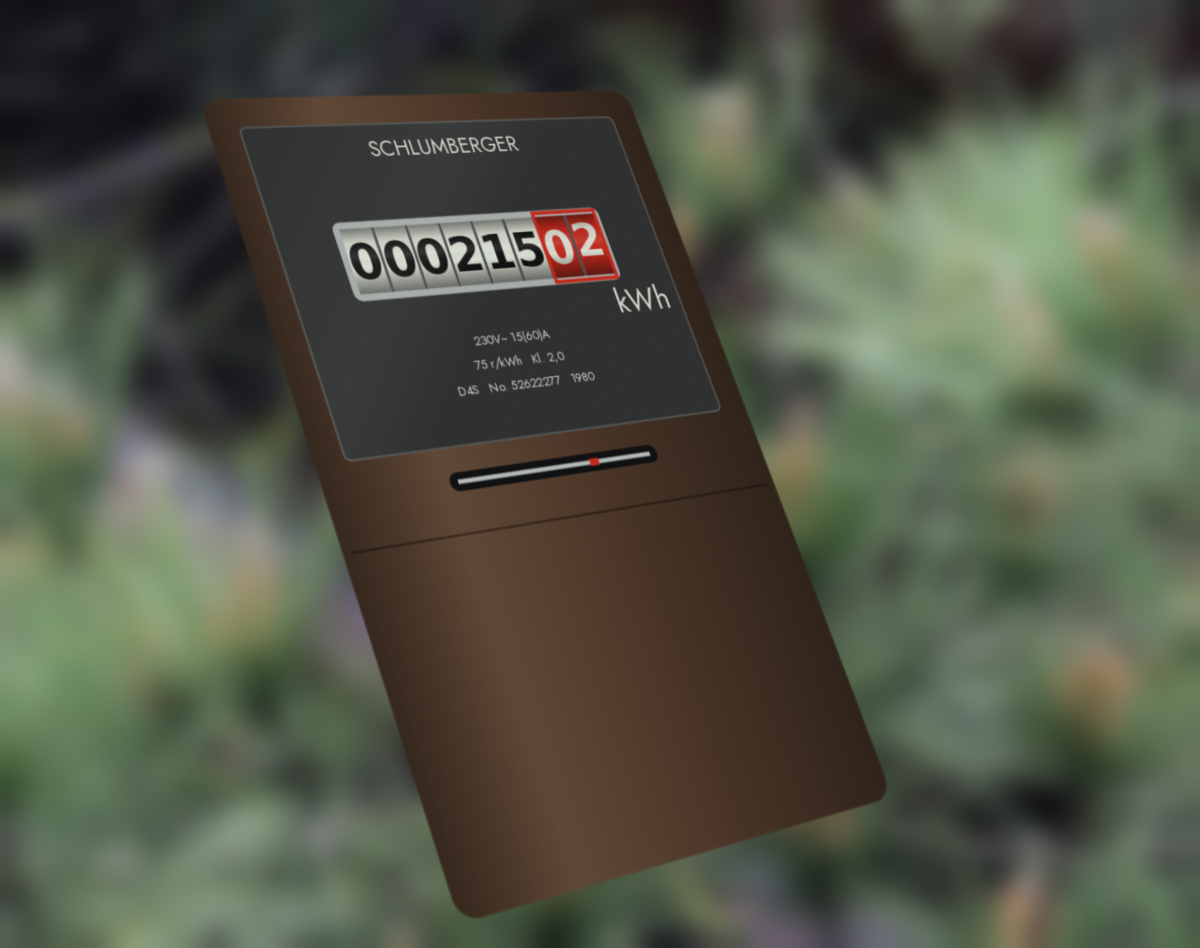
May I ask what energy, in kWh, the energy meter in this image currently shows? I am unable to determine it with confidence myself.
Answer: 215.02 kWh
